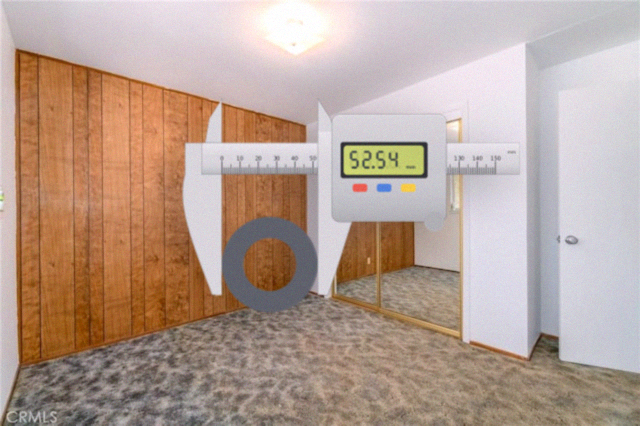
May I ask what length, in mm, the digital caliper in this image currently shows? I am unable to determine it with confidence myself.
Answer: 52.54 mm
